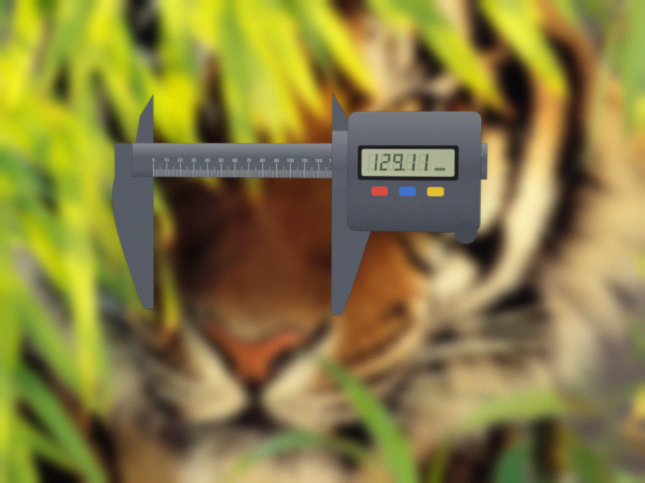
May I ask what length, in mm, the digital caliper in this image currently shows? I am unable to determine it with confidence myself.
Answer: 129.11 mm
